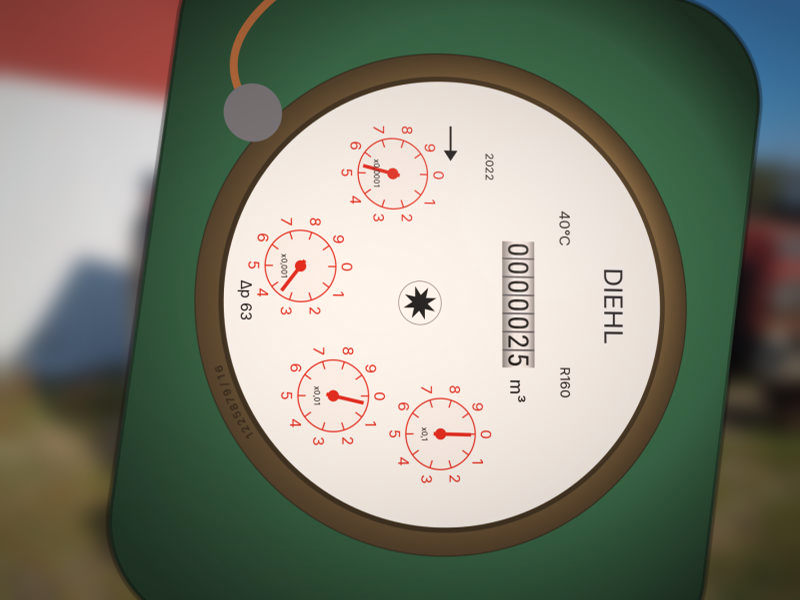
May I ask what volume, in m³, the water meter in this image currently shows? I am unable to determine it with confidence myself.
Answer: 25.0035 m³
